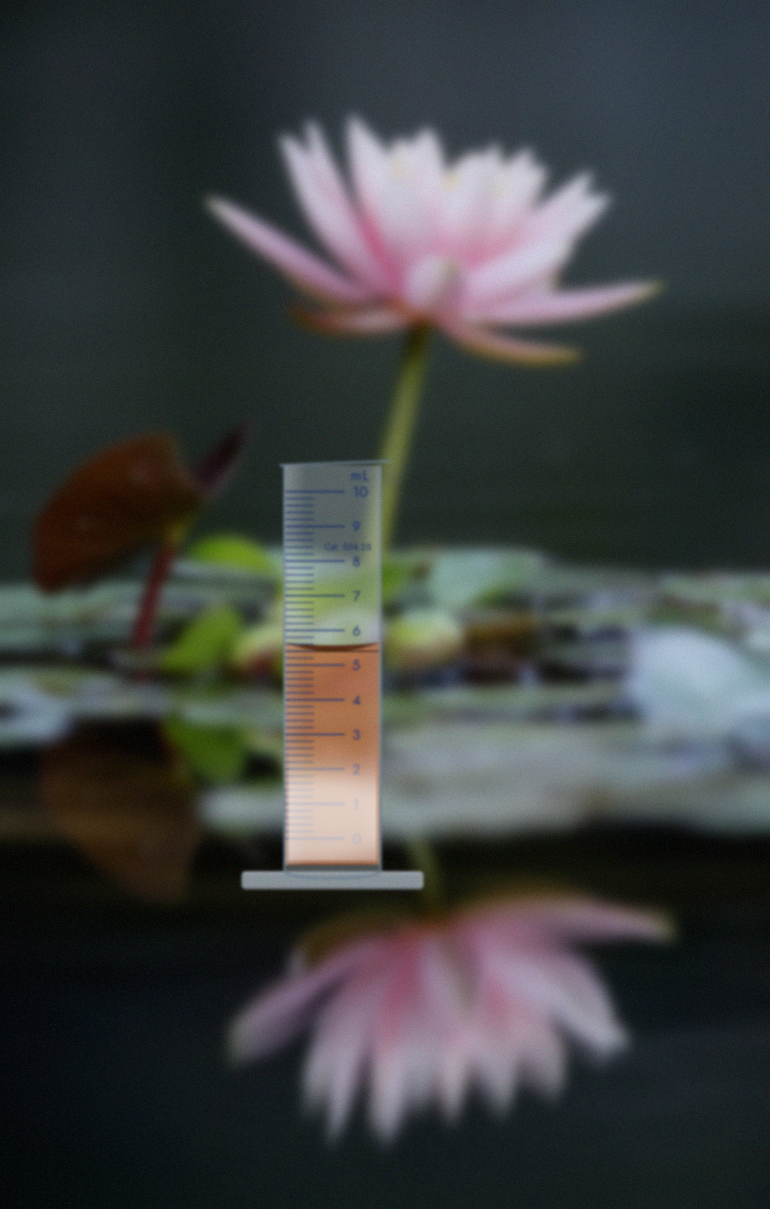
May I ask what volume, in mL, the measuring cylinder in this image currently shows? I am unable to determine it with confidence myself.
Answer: 5.4 mL
